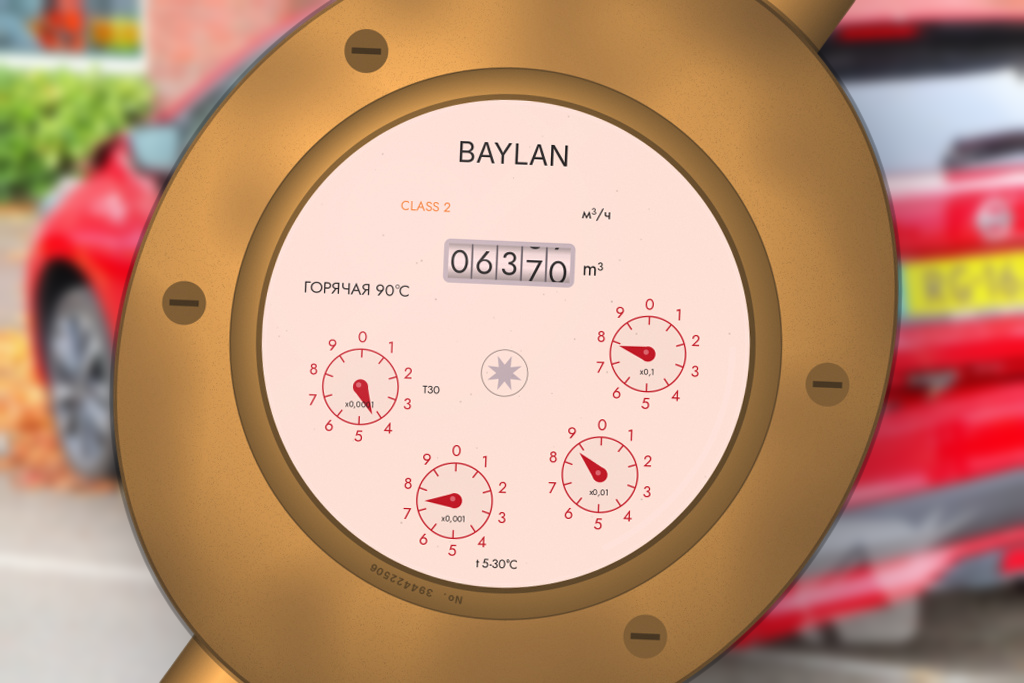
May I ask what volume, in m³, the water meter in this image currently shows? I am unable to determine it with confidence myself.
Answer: 6369.7874 m³
